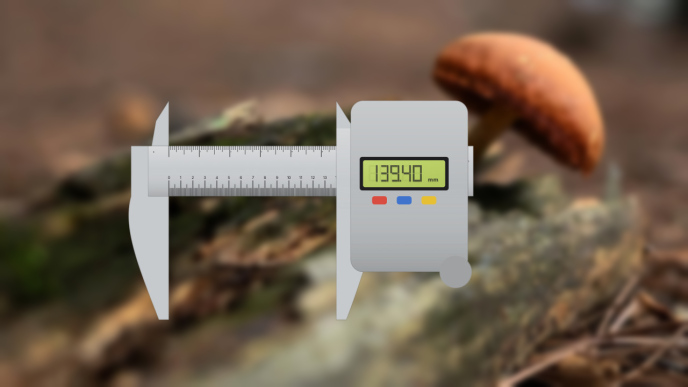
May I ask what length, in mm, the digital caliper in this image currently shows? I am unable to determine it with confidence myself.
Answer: 139.40 mm
